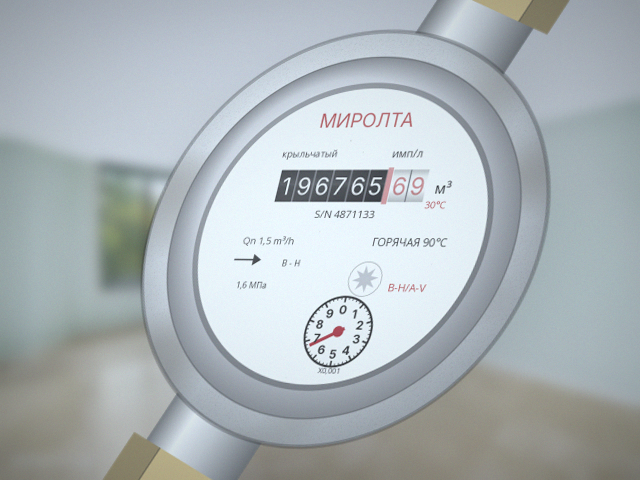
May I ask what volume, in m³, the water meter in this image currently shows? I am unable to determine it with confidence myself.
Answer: 196765.696 m³
